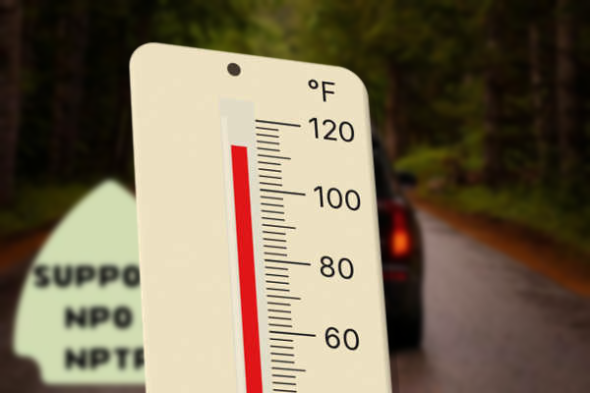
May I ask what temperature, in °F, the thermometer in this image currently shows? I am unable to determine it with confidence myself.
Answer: 112 °F
